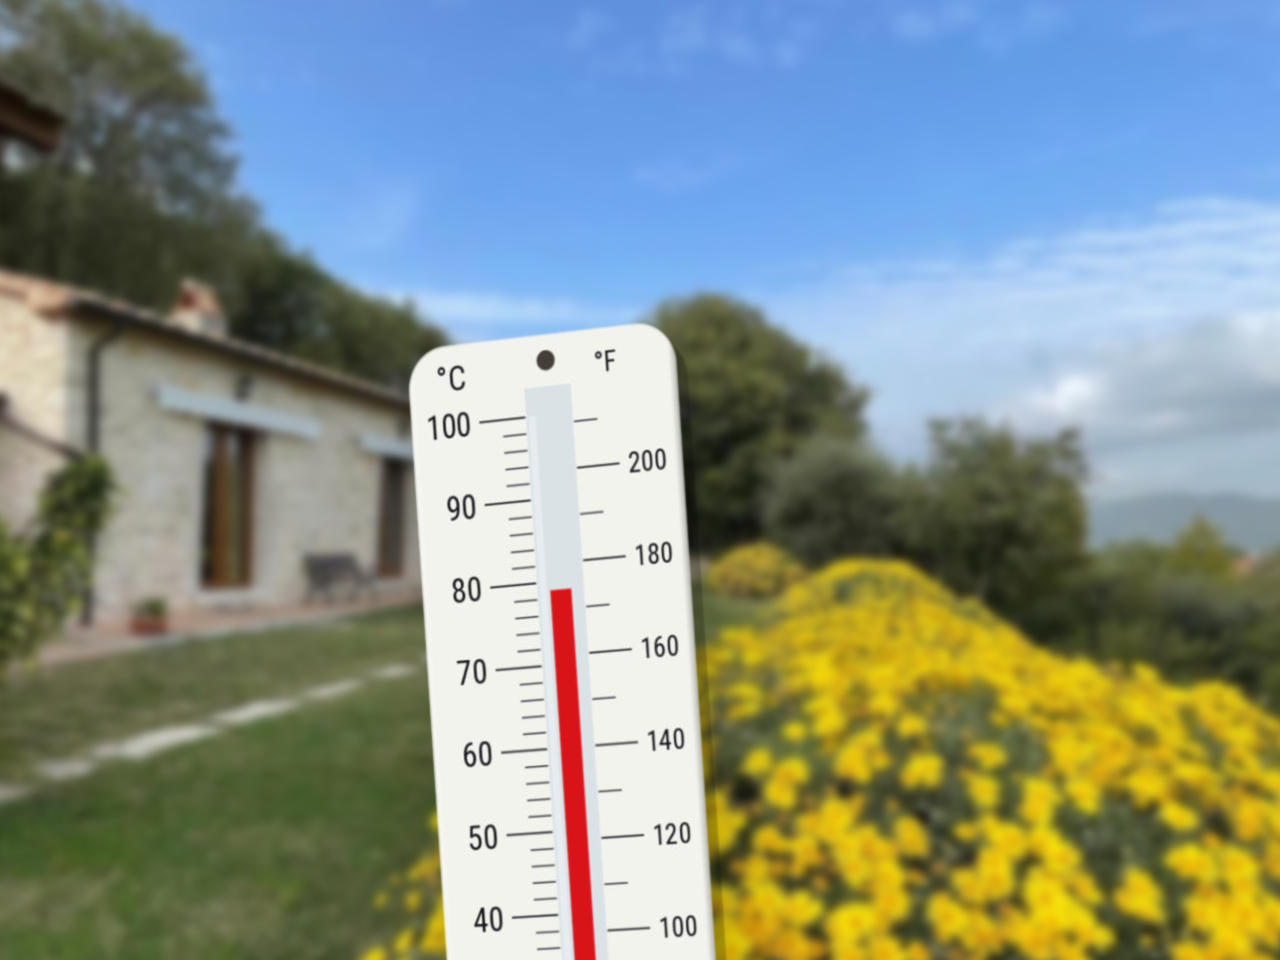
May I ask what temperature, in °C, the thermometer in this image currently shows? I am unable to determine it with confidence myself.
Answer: 79 °C
